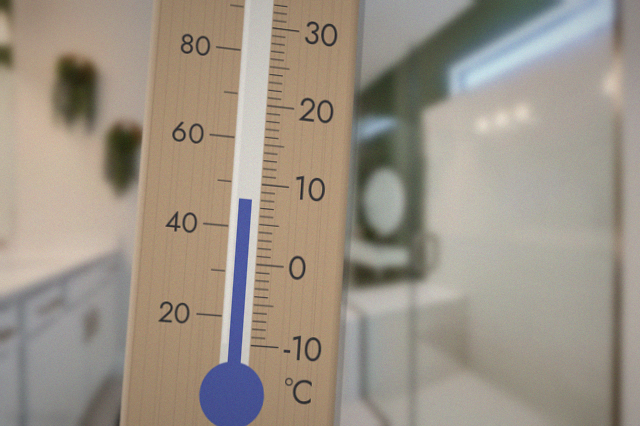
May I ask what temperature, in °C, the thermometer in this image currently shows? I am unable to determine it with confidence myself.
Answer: 8 °C
